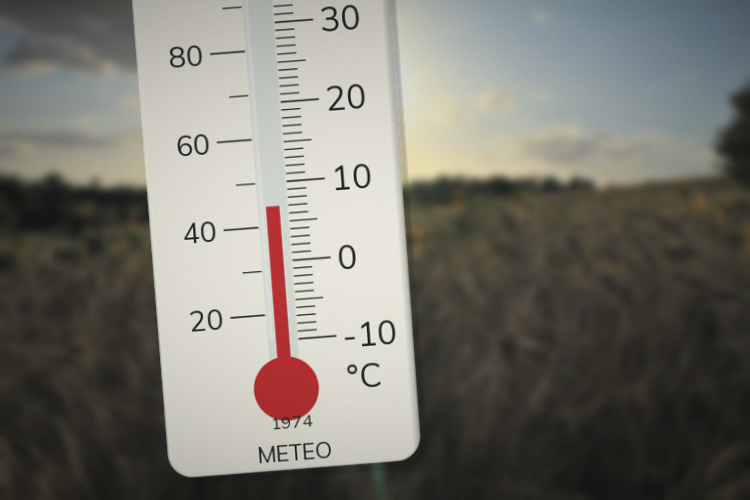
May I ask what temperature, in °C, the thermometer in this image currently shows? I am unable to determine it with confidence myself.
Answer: 7 °C
